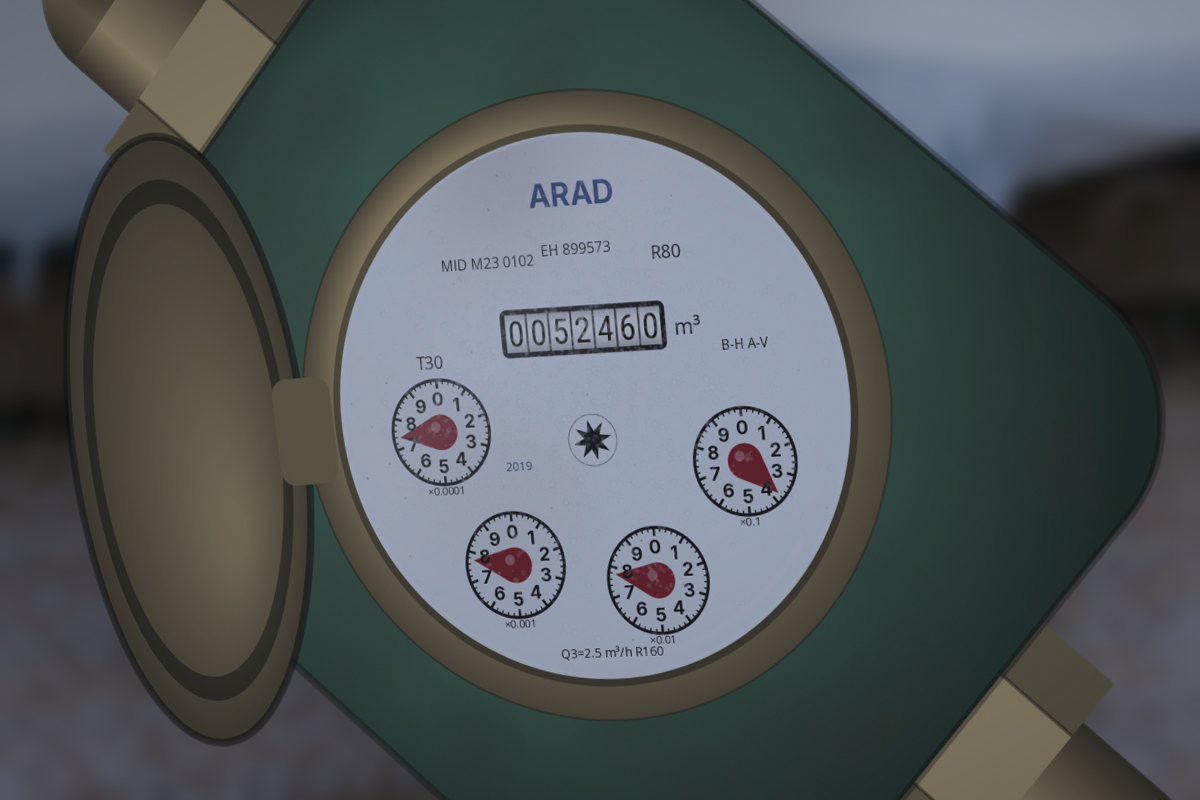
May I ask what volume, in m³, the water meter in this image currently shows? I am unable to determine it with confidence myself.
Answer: 52460.3777 m³
